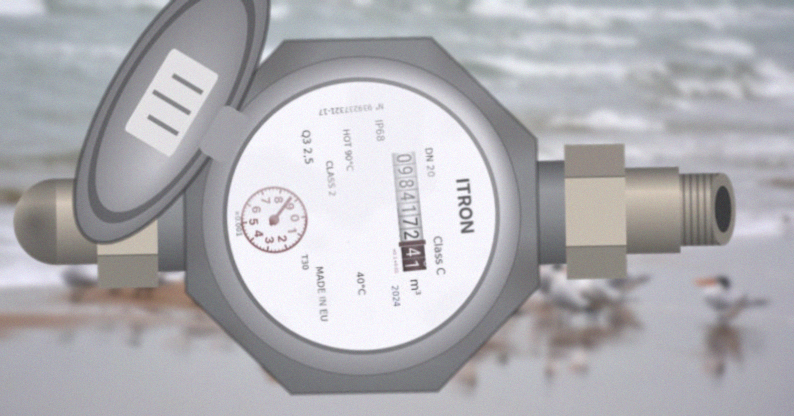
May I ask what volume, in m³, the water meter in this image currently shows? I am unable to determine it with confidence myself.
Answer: 984172.408 m³
